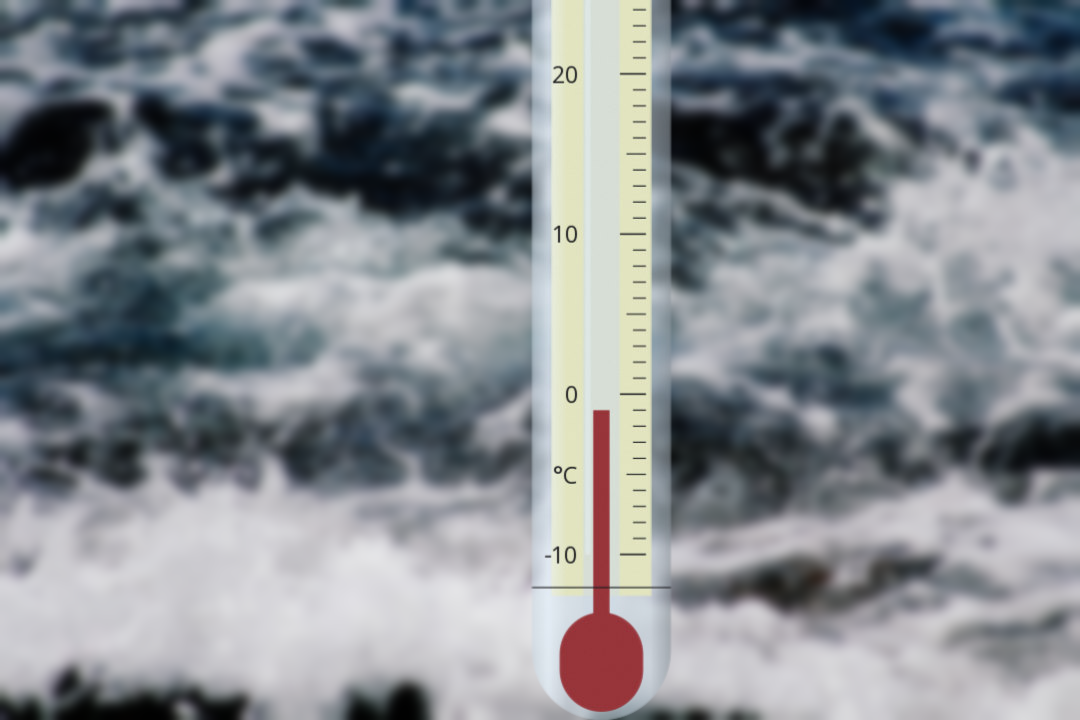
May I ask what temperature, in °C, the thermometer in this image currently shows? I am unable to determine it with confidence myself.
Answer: -1 °C
